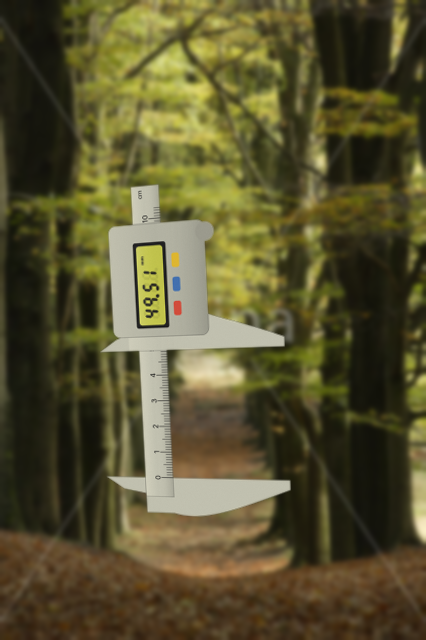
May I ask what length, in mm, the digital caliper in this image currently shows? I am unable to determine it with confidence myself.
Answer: 49.51 mm
